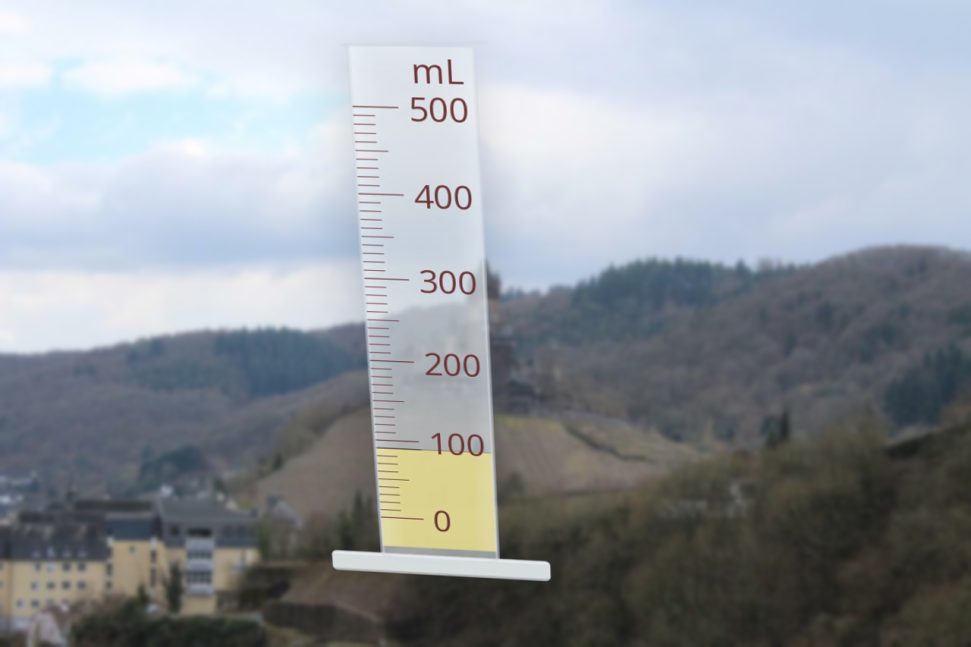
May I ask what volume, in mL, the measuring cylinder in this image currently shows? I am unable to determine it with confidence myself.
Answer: 90 mL
